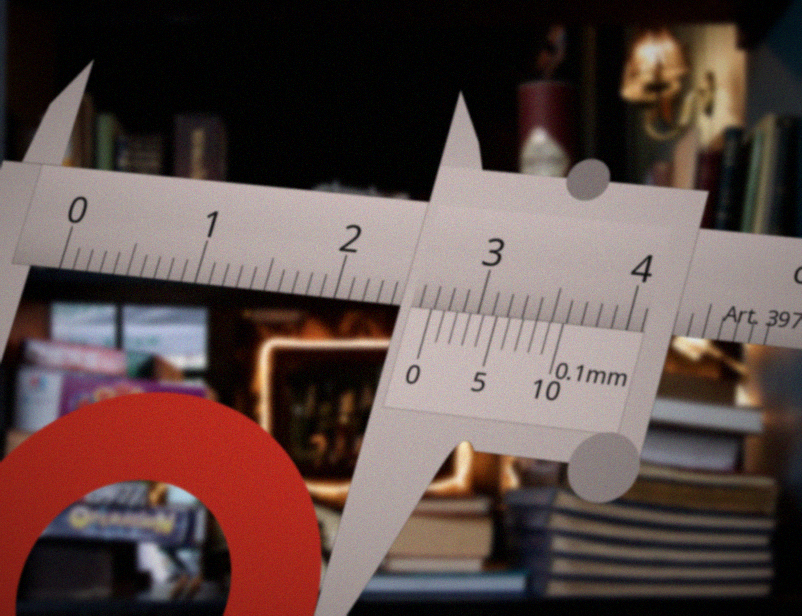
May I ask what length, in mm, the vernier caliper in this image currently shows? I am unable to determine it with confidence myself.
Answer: 26.8 mm
